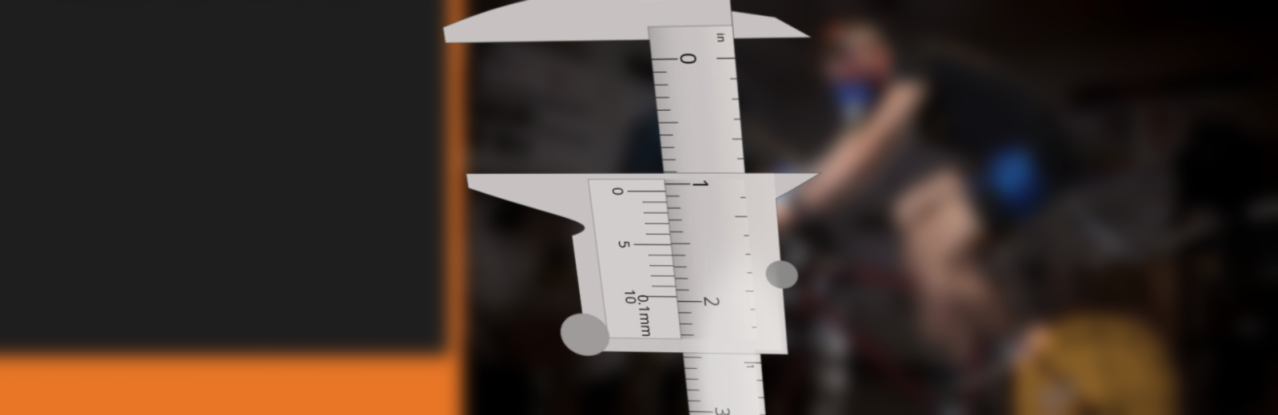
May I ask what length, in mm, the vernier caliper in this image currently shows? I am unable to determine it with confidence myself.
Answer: 10.6 mm
